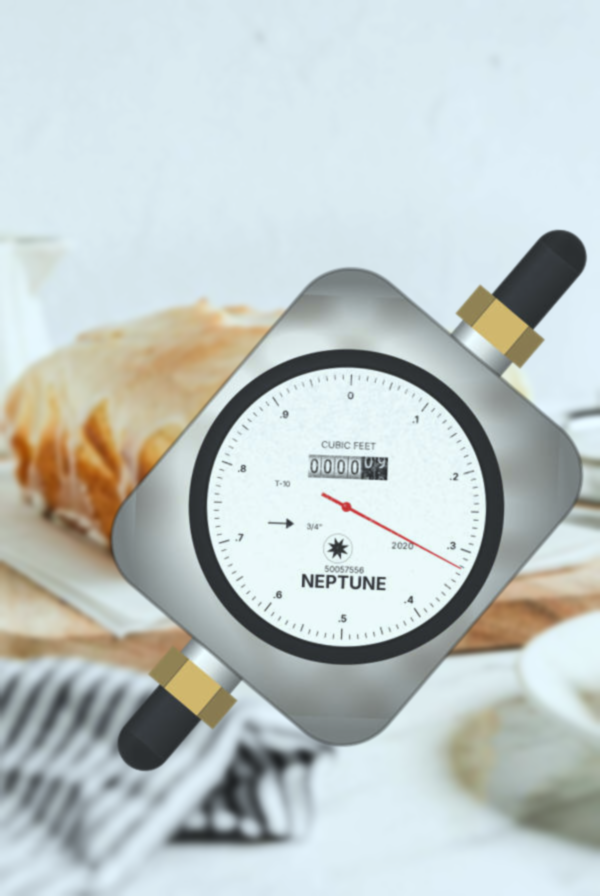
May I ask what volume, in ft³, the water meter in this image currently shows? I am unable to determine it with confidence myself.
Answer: 9.32 ft³
